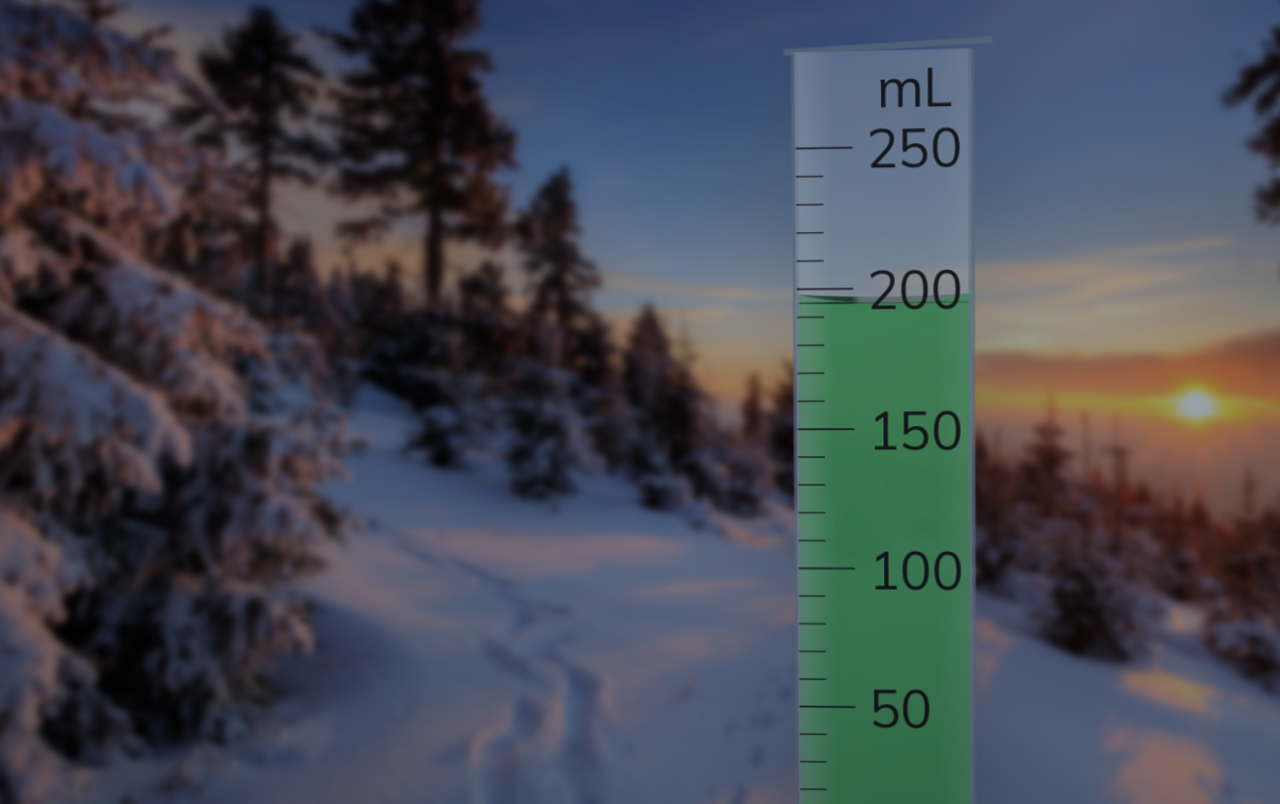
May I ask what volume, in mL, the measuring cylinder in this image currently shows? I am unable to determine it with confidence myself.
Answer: 195 mL
